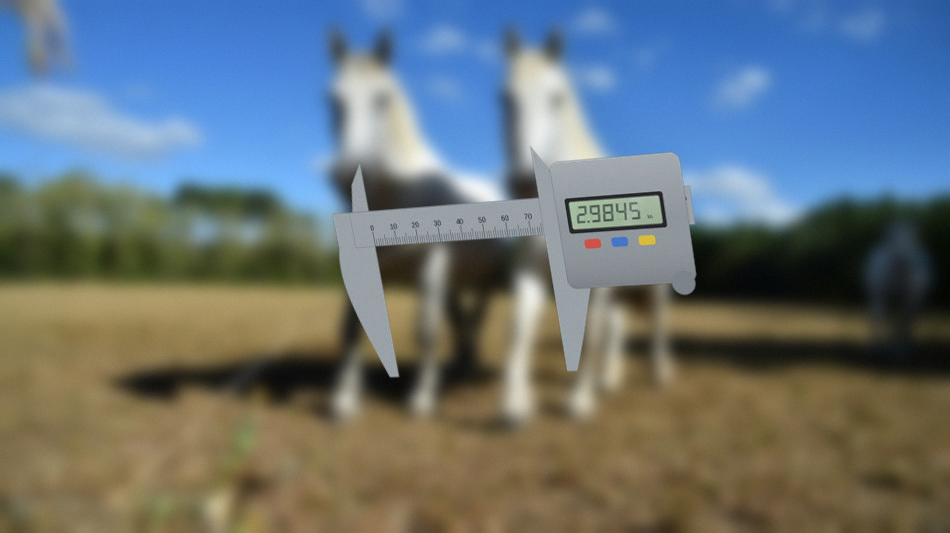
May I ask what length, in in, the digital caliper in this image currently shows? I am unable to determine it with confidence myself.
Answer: 2.9845 in
